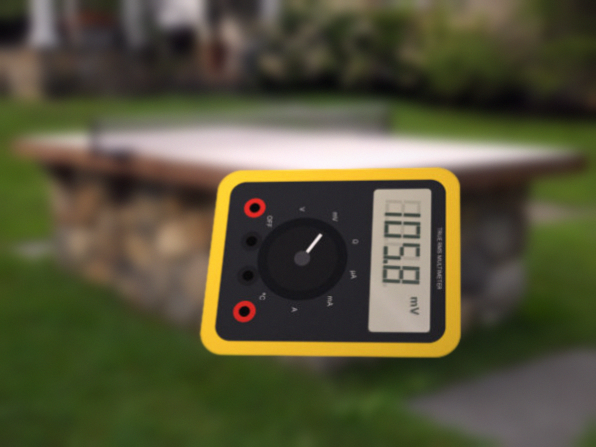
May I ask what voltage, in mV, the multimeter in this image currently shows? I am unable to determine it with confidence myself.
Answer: 105.8 mV
